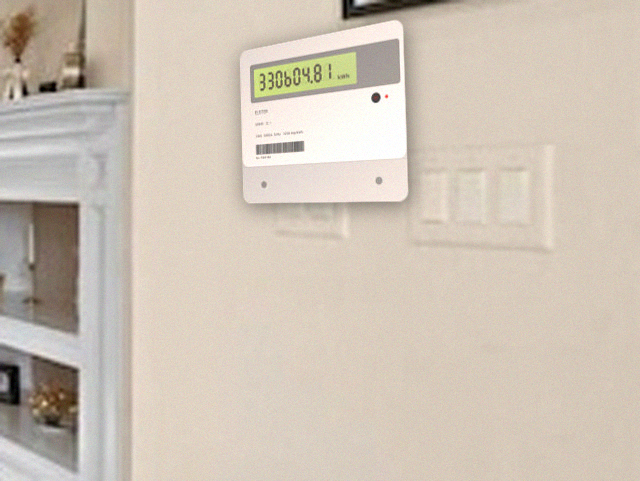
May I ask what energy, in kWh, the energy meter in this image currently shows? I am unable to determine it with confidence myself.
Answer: 330604.81 kWh
